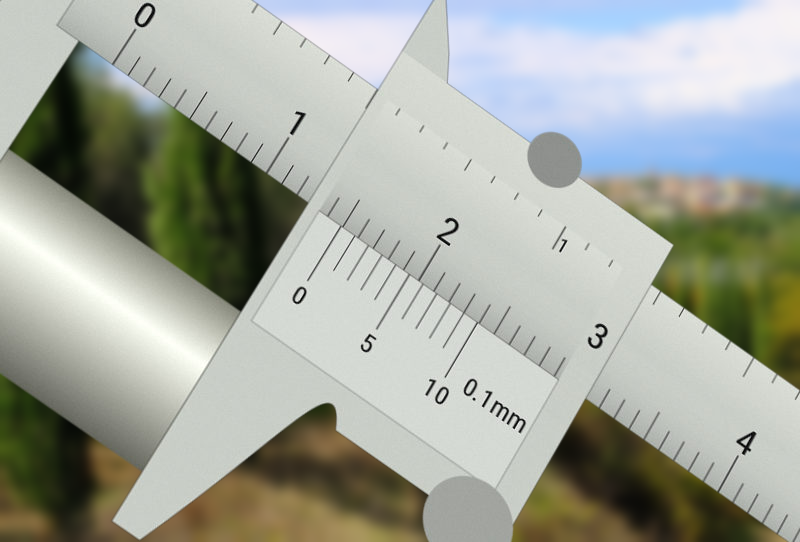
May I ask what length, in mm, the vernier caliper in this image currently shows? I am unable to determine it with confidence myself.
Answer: 14.9 mm
